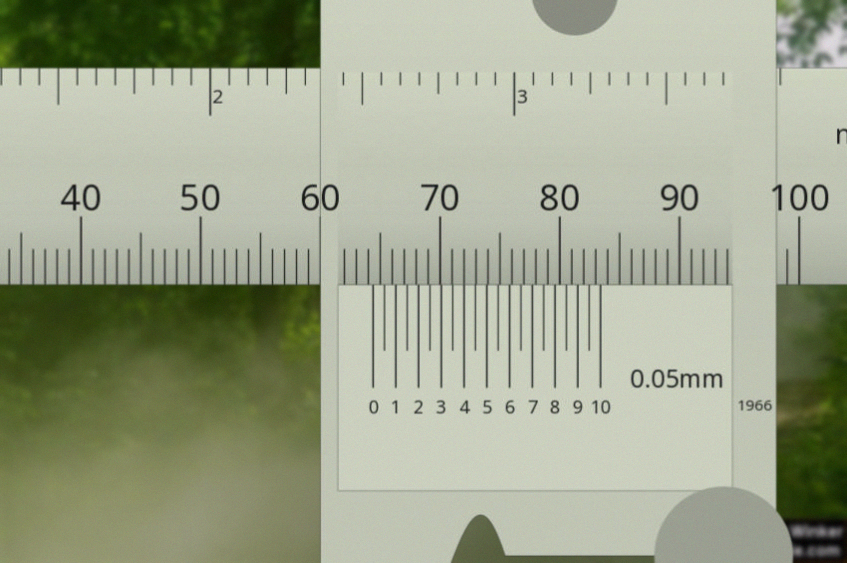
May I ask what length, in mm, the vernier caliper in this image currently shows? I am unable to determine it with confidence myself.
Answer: 64.4 mm
